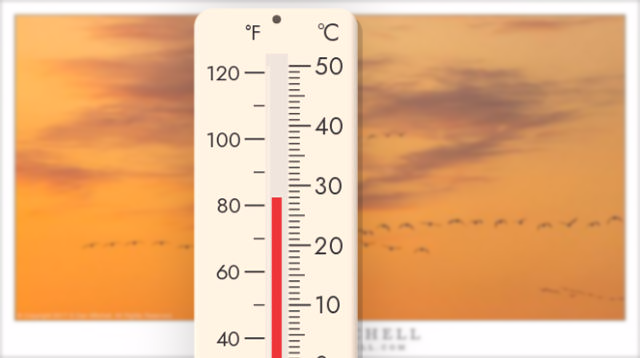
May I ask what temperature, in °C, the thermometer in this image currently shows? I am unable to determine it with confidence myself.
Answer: 28 °C
